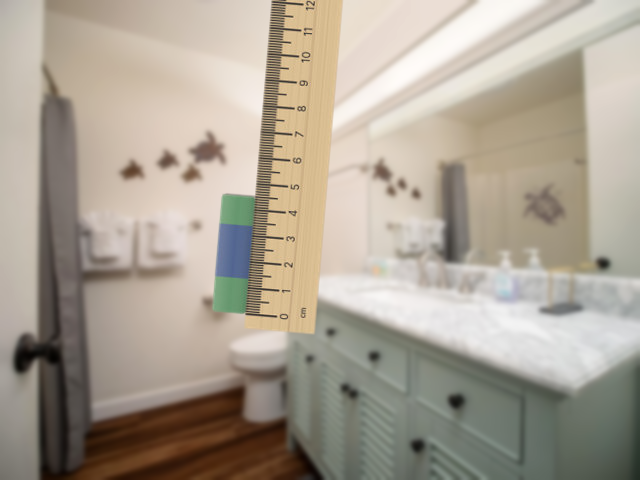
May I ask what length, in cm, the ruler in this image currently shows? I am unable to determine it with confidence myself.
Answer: 4.5 cm
